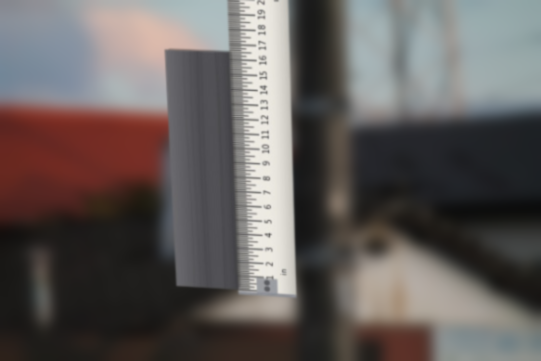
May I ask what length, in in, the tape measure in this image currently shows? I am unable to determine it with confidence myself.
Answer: 16.5 in
